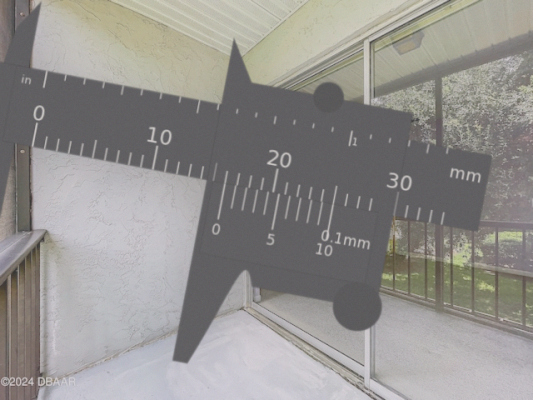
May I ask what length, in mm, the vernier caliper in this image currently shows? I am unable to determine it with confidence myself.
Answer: 16.0 mm
